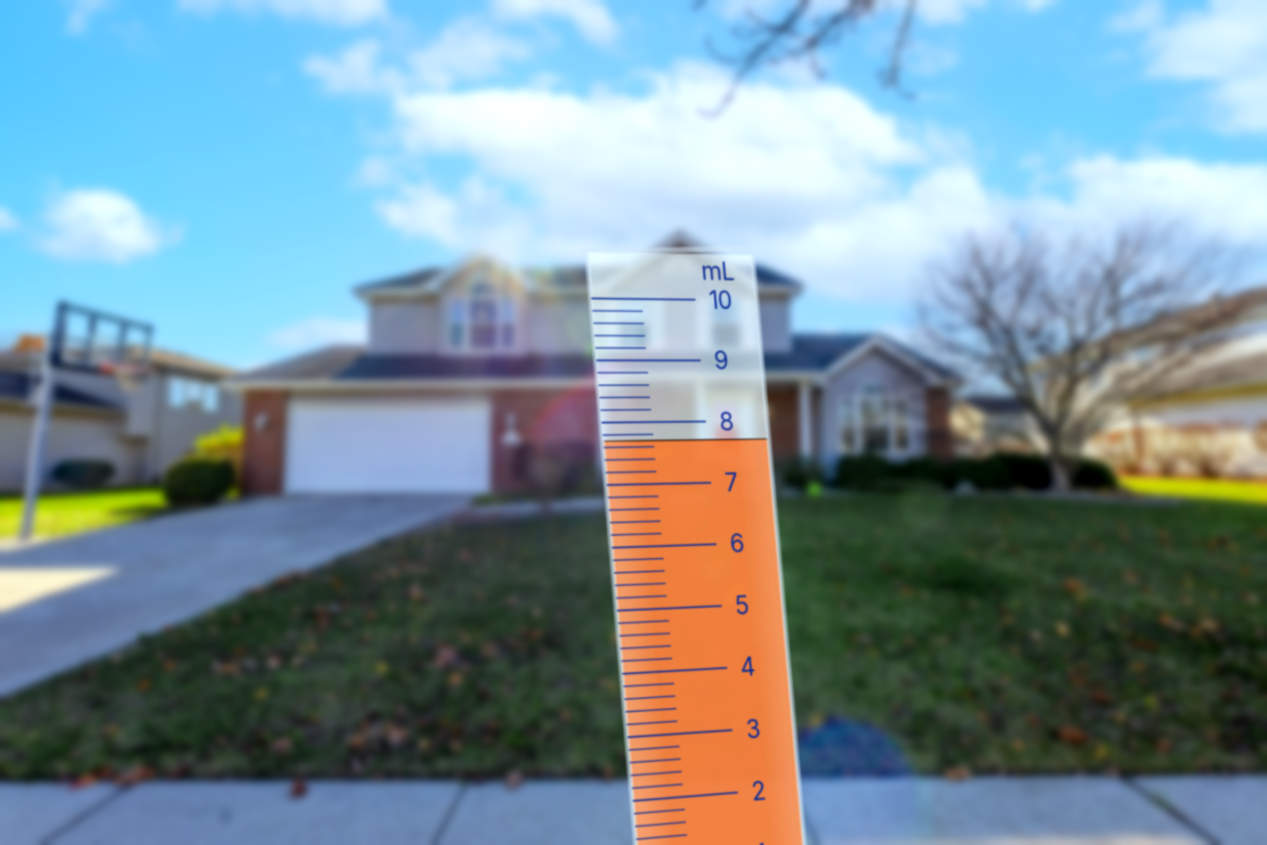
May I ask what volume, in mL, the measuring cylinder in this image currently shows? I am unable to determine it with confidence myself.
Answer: 7.7 mL
